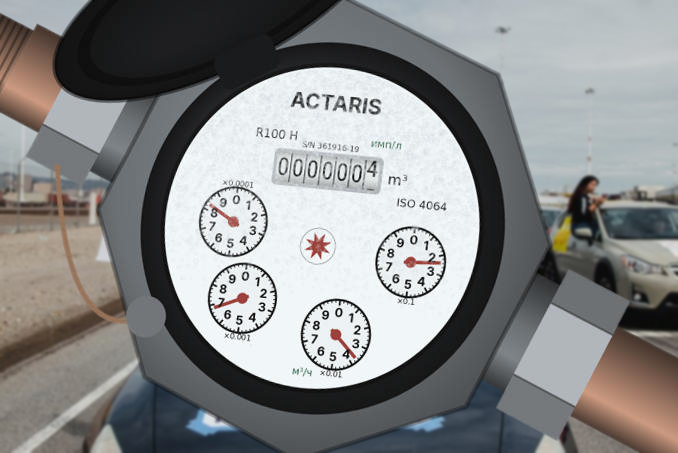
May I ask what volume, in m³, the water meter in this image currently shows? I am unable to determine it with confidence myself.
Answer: 4.2368 m³
